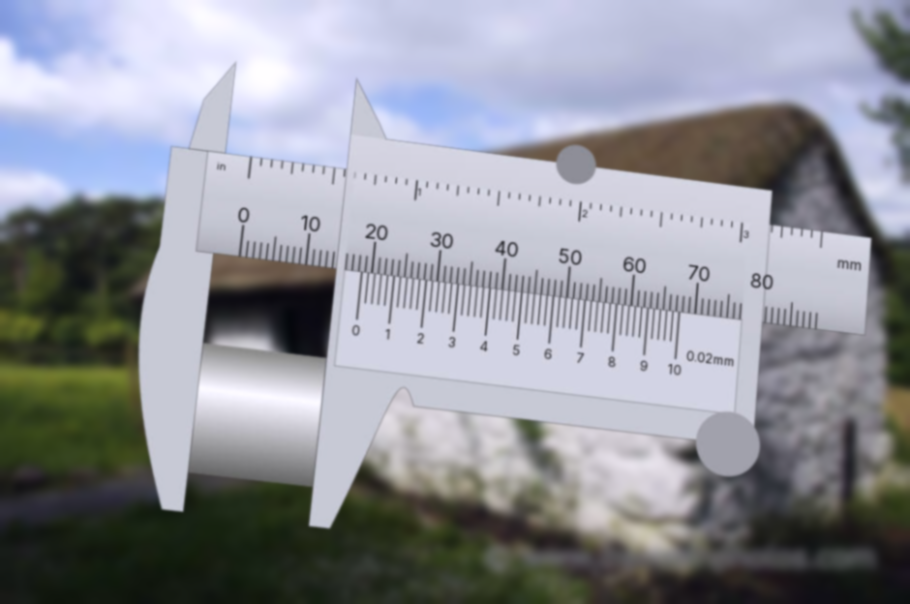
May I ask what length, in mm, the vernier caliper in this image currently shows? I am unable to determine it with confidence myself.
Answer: 18.5 mm
